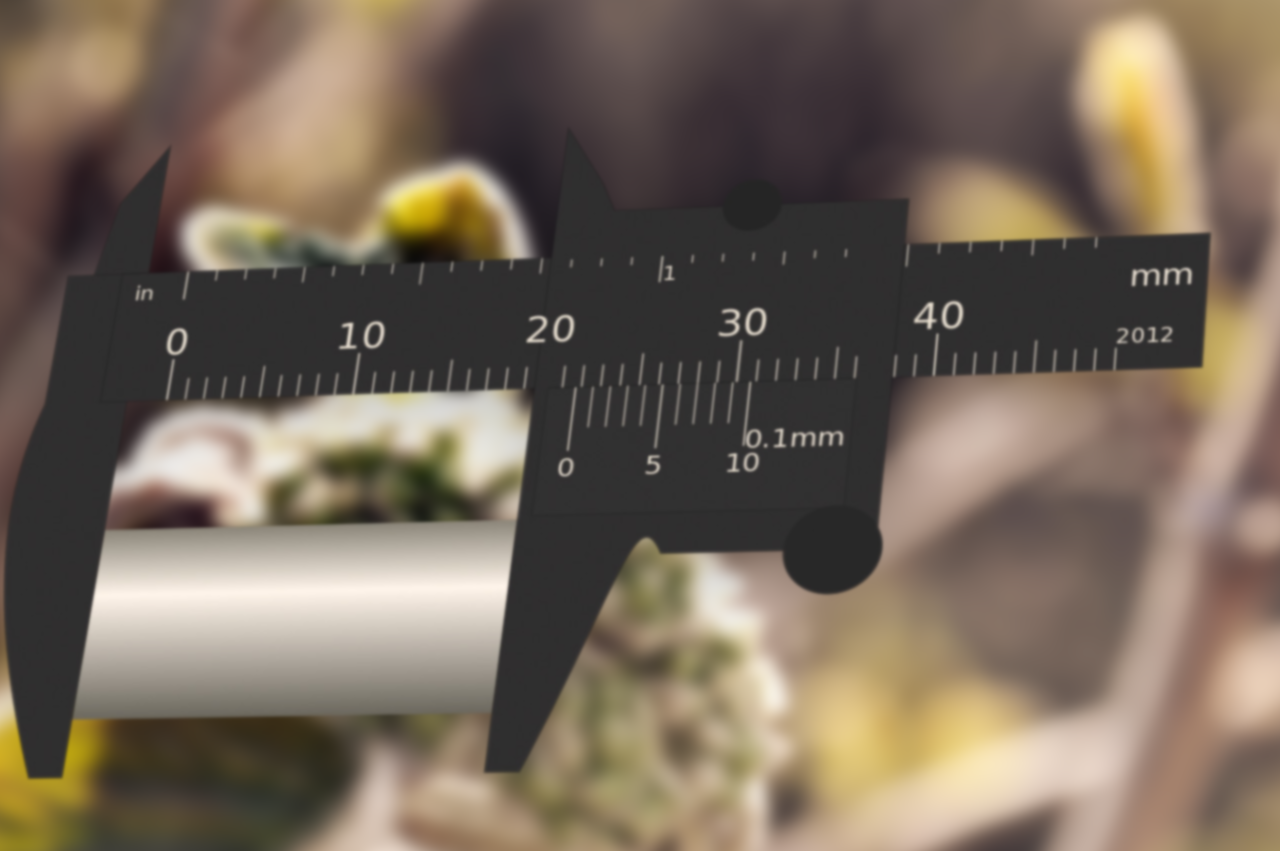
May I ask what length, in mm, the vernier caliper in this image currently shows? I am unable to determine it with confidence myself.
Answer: 21.7 mm
